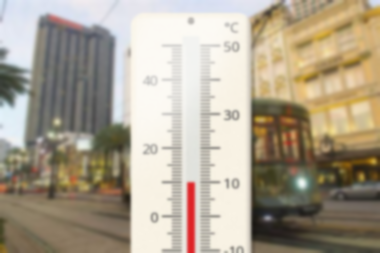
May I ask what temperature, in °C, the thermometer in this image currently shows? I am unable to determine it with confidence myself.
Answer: 10 °C
